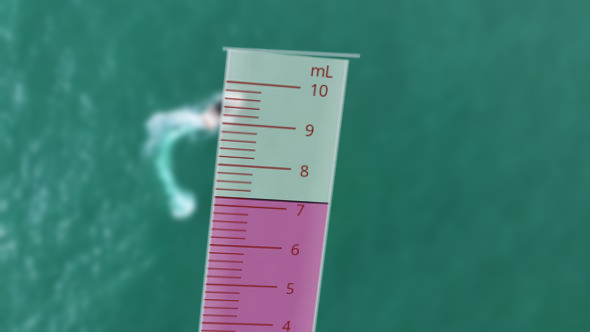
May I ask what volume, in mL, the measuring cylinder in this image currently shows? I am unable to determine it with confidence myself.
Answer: 7.2 mL
